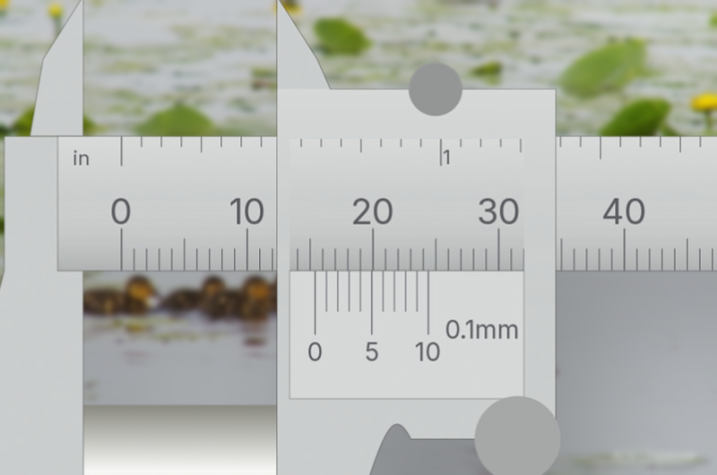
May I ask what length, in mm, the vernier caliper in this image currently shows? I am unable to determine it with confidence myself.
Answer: 15.4 mm
